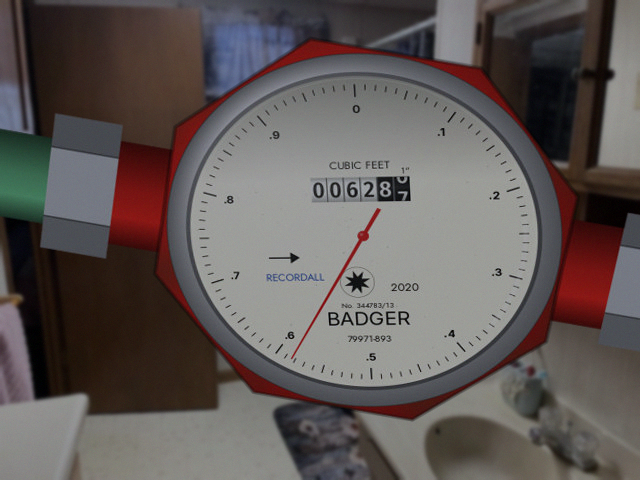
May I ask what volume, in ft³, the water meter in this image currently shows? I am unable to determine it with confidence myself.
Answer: 6286.58 ft³
